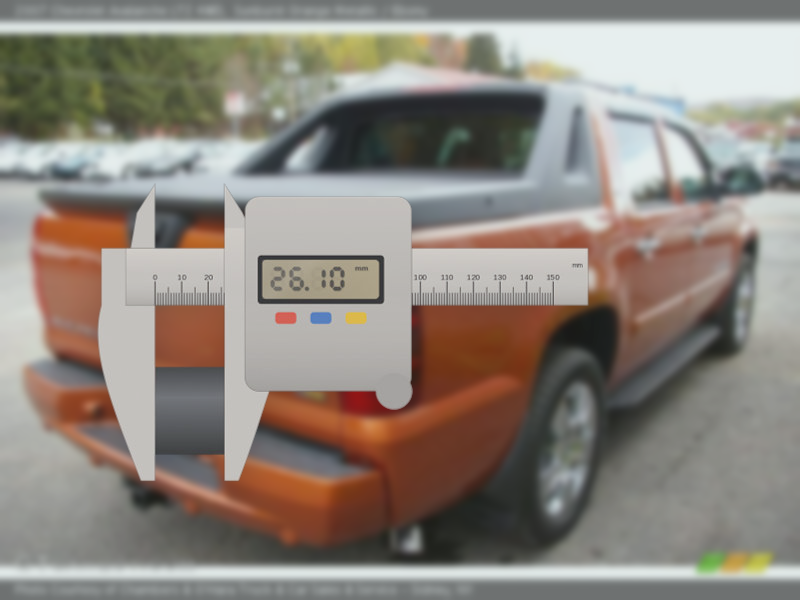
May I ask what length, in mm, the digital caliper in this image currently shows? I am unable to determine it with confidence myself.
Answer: 26.10 mm
